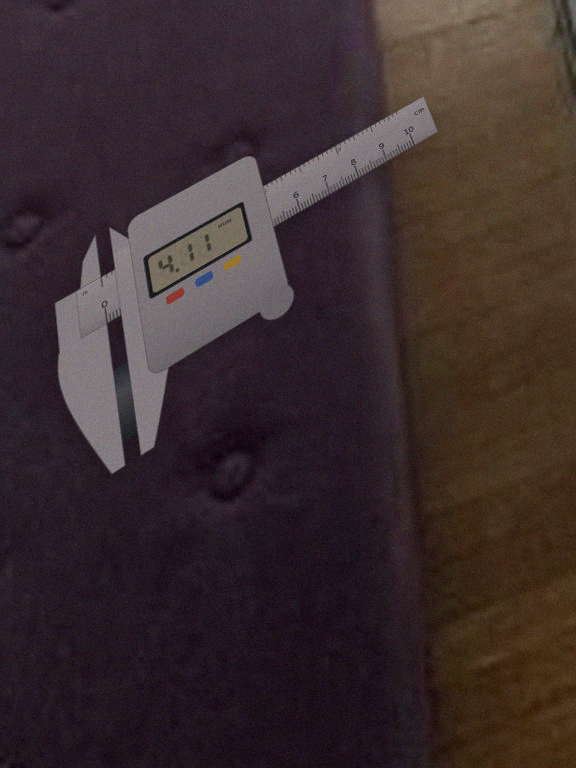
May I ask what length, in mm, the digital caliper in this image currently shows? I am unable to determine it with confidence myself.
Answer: 4.11 mm
